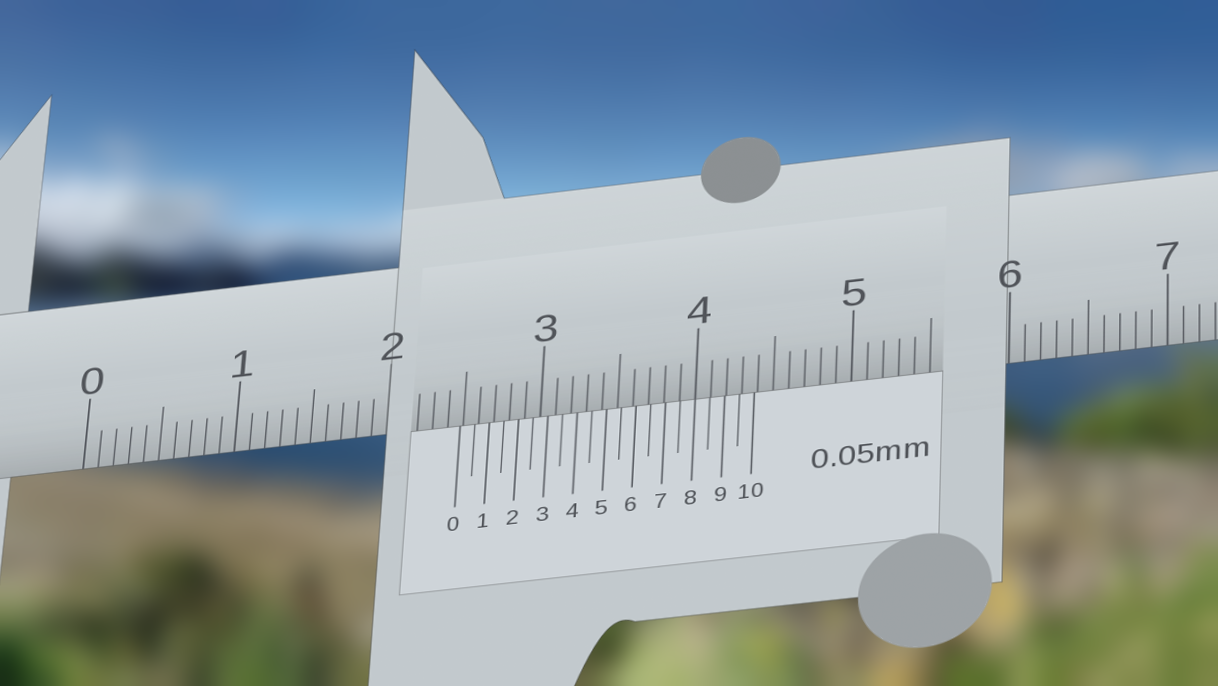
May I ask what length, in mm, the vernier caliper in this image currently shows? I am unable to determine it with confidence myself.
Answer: 24.8 mm
